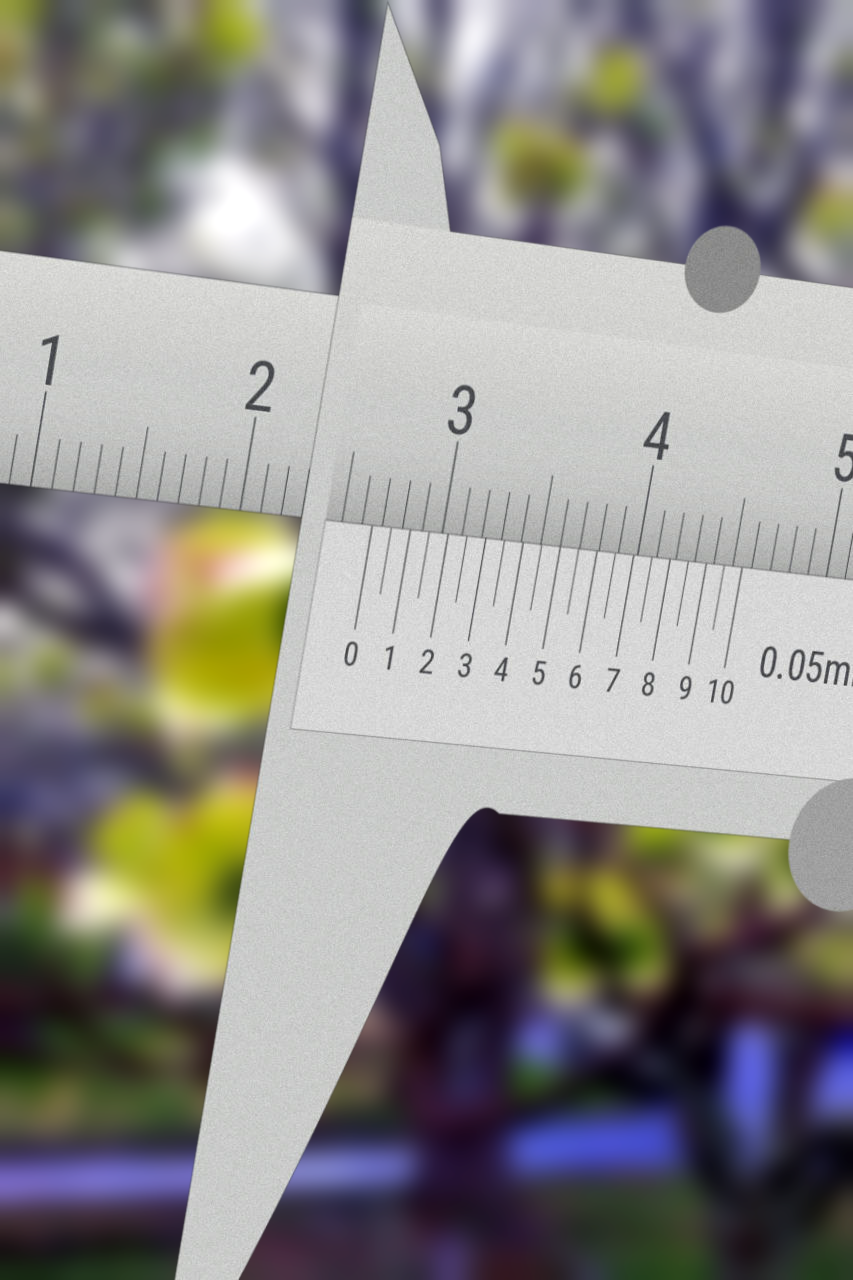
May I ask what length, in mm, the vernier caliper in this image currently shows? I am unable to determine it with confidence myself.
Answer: 26.5 mm
